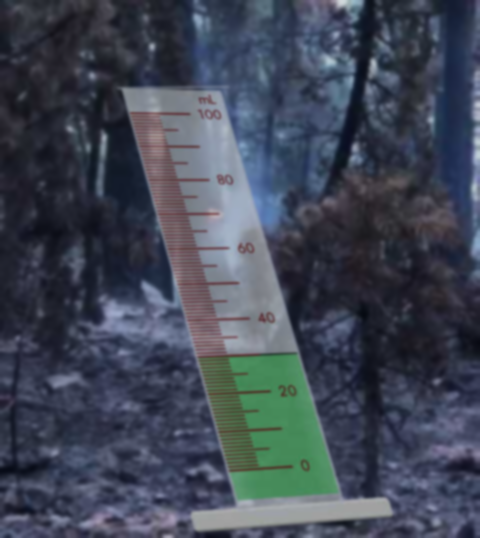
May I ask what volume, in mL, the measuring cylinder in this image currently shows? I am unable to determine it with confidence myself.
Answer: 30 mL
